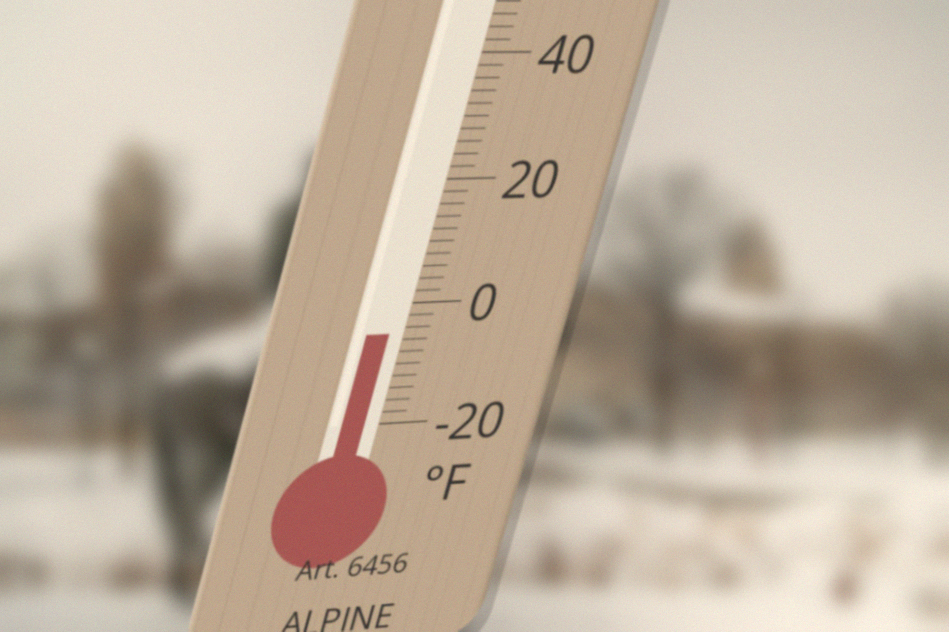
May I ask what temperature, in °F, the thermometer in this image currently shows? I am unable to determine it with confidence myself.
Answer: -5 °F
